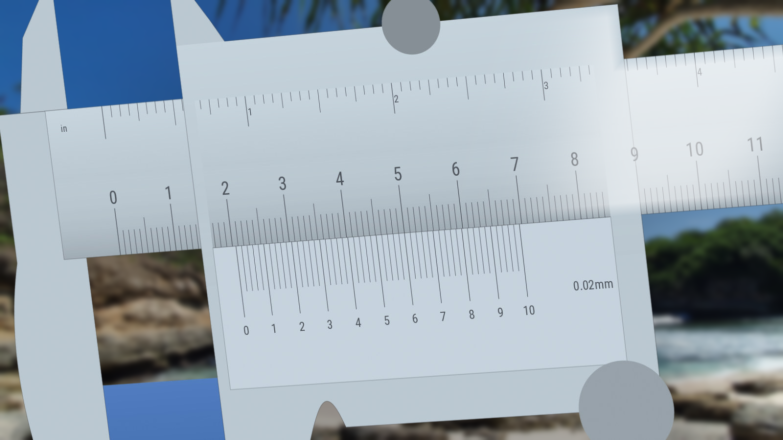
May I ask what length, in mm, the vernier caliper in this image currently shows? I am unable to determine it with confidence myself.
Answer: 20.6 mm
